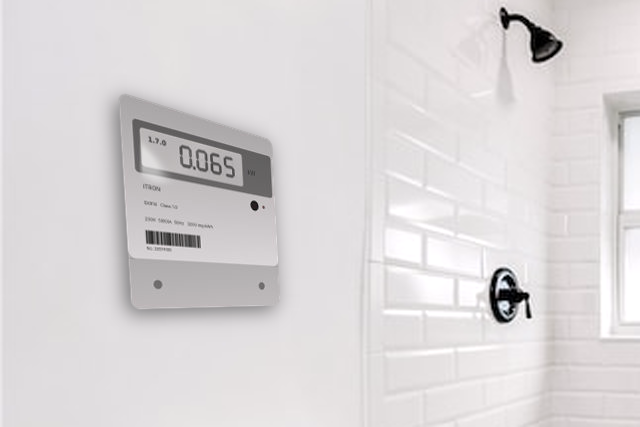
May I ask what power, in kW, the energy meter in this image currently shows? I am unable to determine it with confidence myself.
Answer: 0.065 kW
